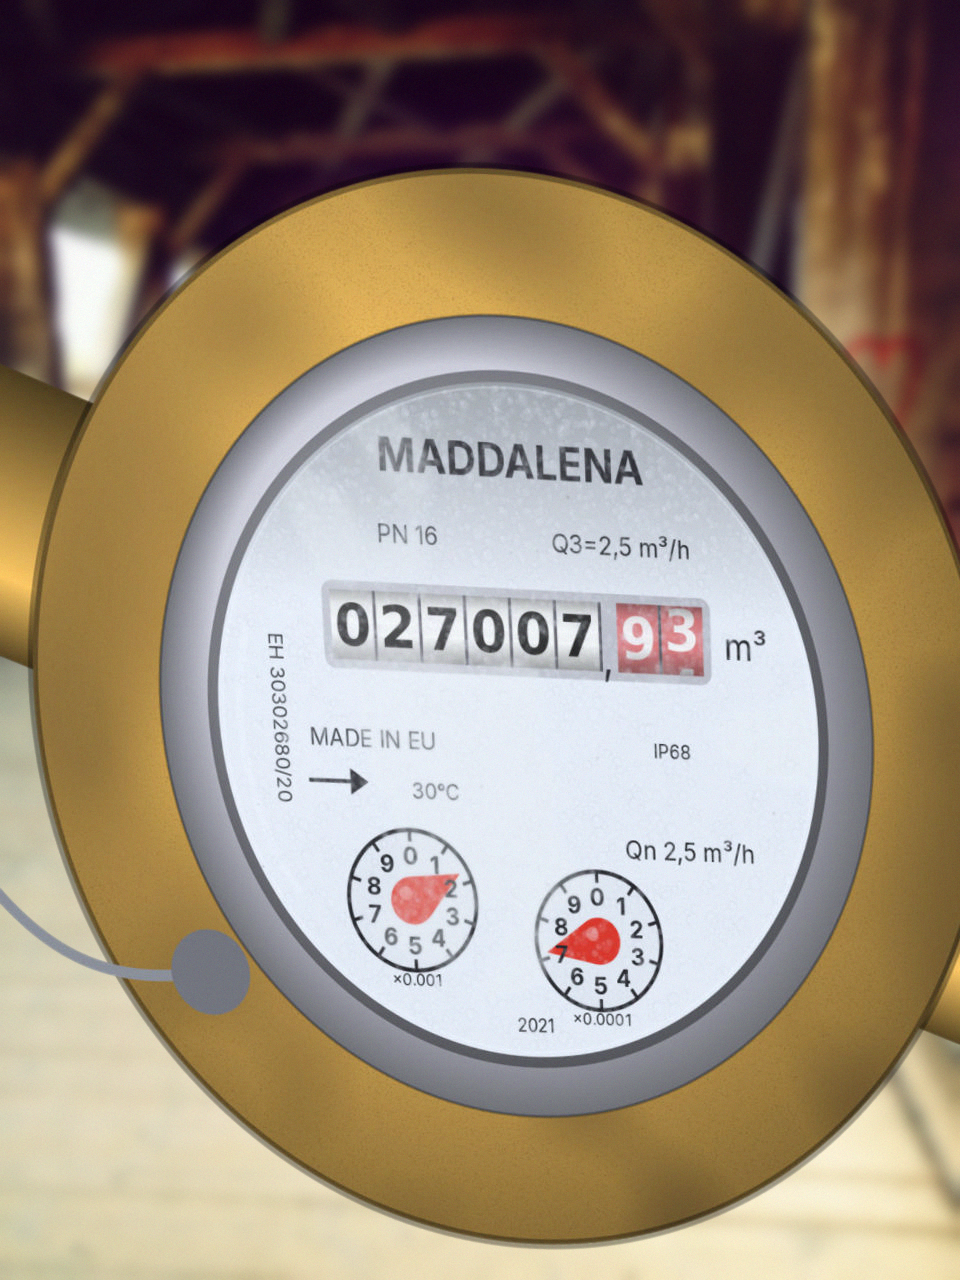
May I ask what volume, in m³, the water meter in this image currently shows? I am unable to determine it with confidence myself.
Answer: 27007.9317 m³
